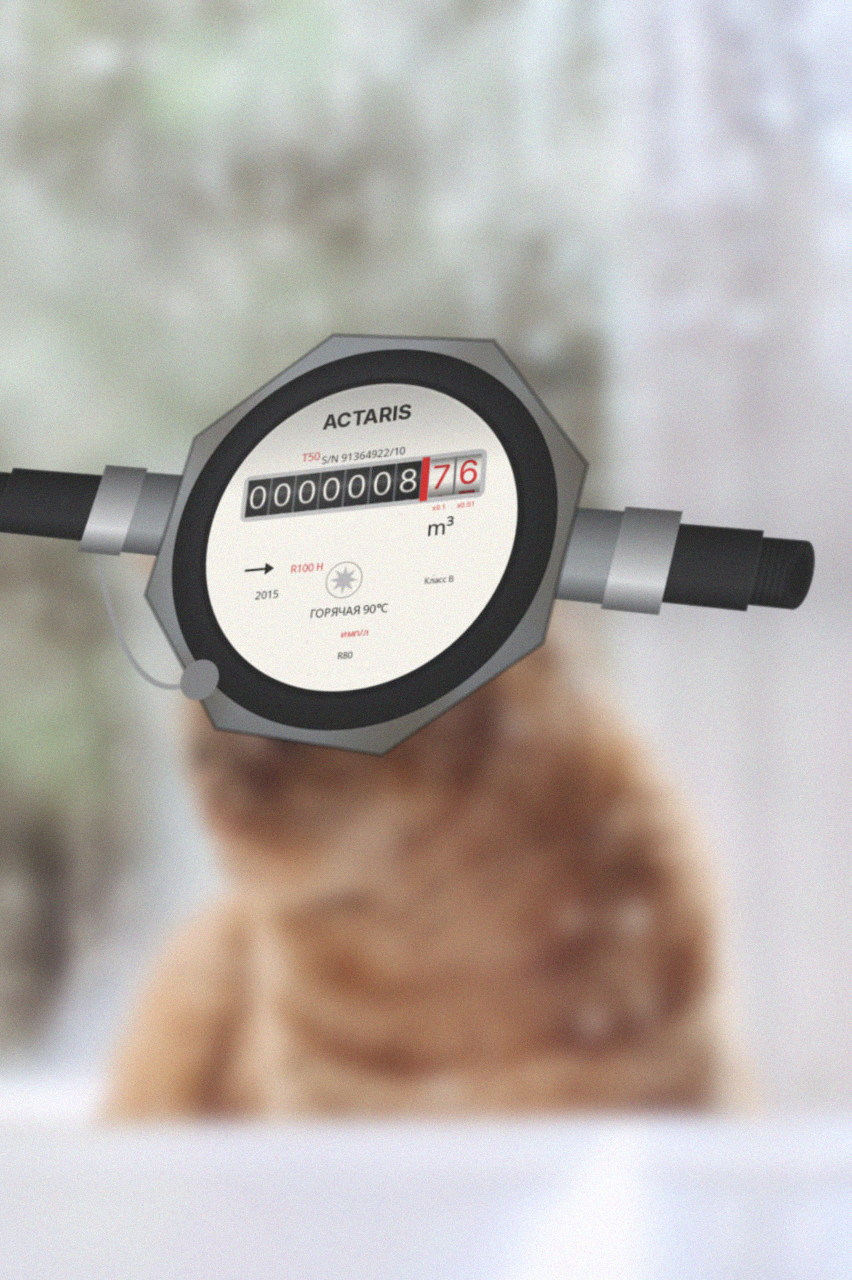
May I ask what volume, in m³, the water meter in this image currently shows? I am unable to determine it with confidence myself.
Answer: 8.76 m³
